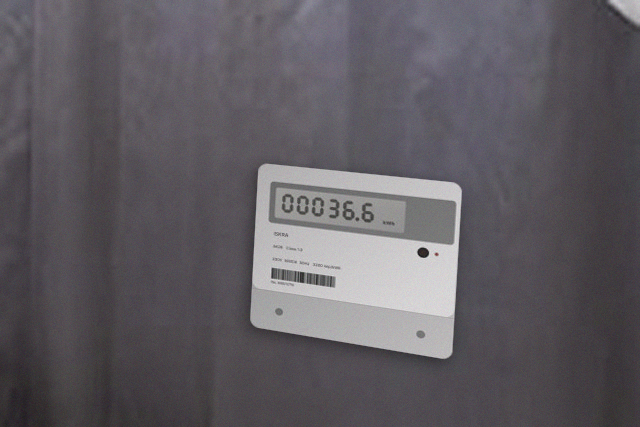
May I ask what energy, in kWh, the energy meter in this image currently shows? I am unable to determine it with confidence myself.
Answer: 36.6 kWh
